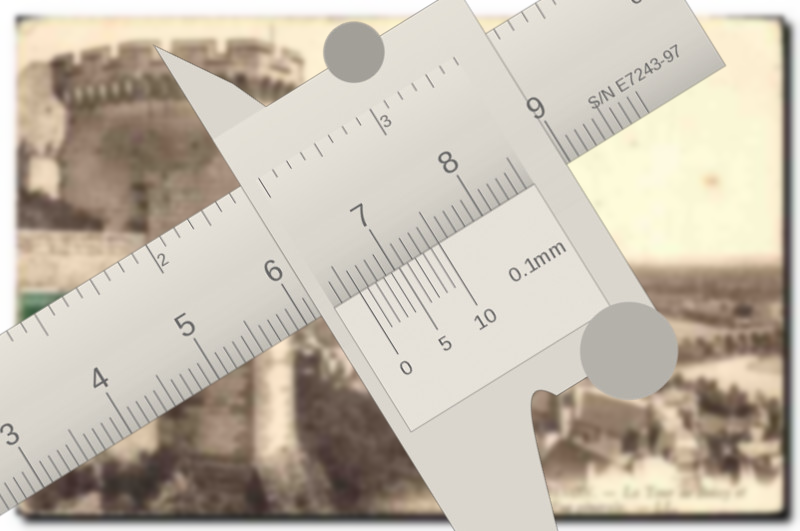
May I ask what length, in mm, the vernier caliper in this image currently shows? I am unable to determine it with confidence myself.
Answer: 66.0 mm
